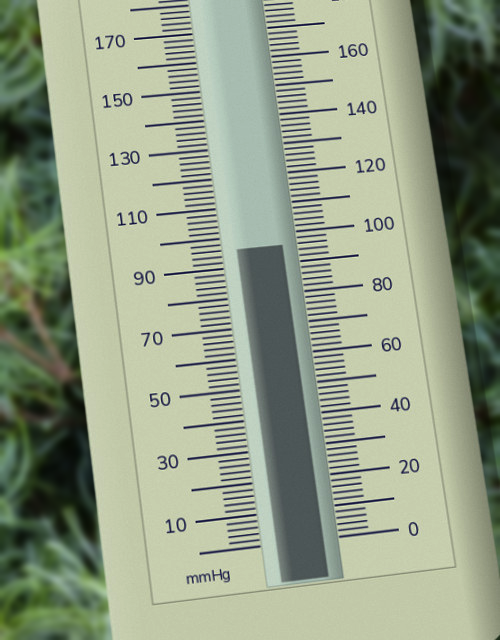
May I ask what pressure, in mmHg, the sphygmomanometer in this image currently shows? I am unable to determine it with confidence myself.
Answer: 96 mmHg
